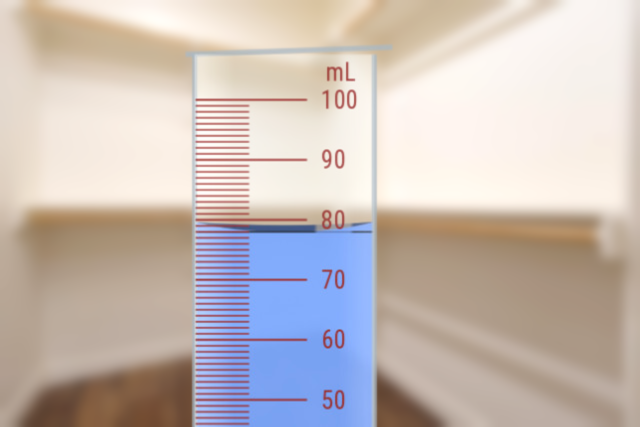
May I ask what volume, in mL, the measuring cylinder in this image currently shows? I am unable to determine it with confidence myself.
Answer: 78 mL
